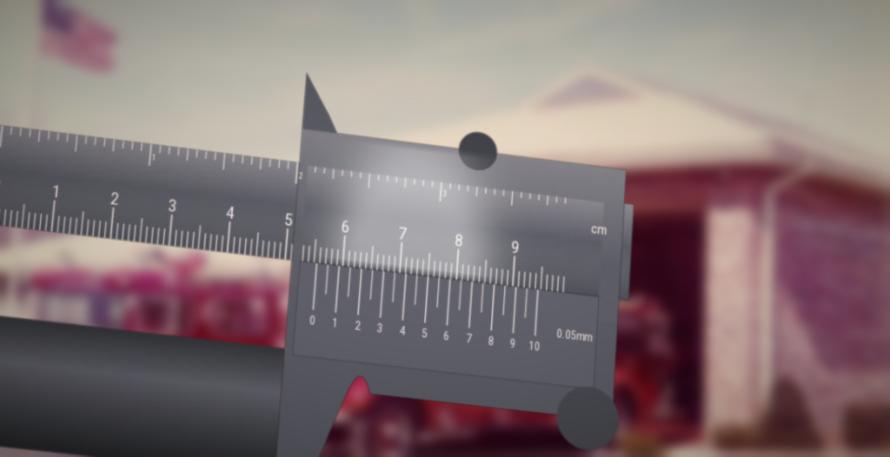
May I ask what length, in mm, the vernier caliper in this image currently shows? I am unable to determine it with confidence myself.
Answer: 55.5 mm
